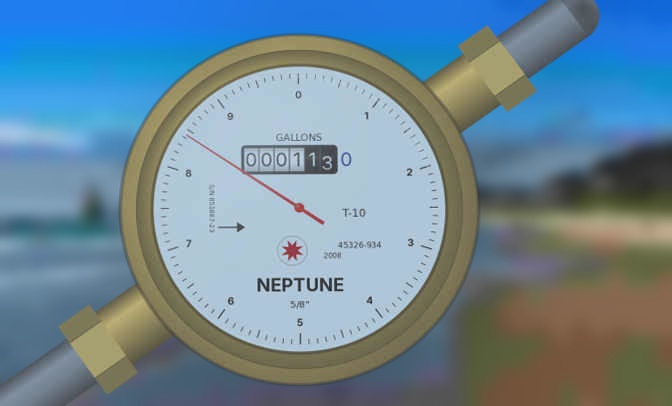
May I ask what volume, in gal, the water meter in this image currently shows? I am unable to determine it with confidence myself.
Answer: 1128.4 gal
